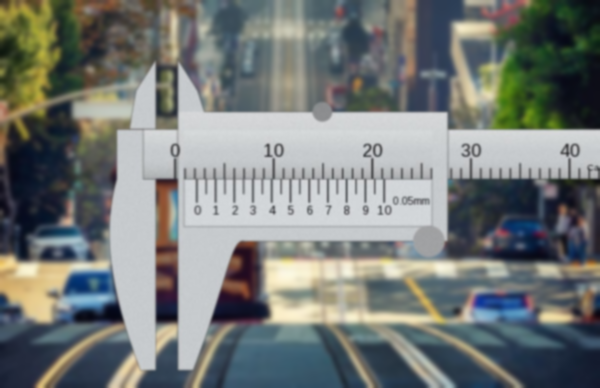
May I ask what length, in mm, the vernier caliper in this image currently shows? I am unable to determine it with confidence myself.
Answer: 2.2 mm
